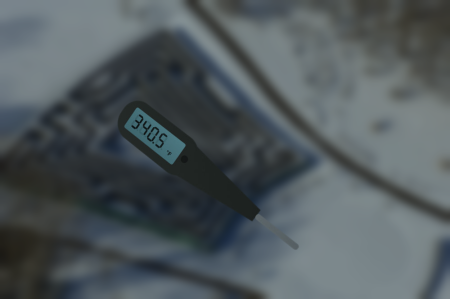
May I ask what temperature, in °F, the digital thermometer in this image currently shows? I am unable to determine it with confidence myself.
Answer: 340.5 °F
